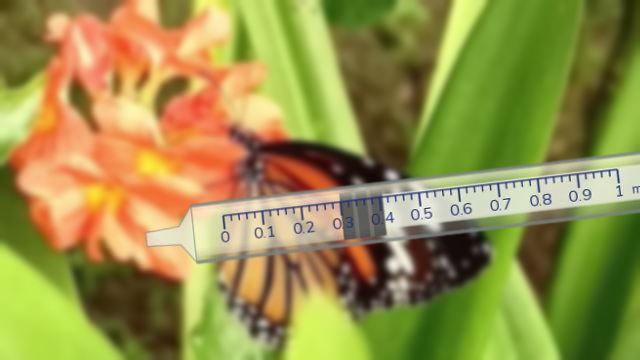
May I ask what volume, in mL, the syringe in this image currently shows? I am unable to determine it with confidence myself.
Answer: 0.3 mL
